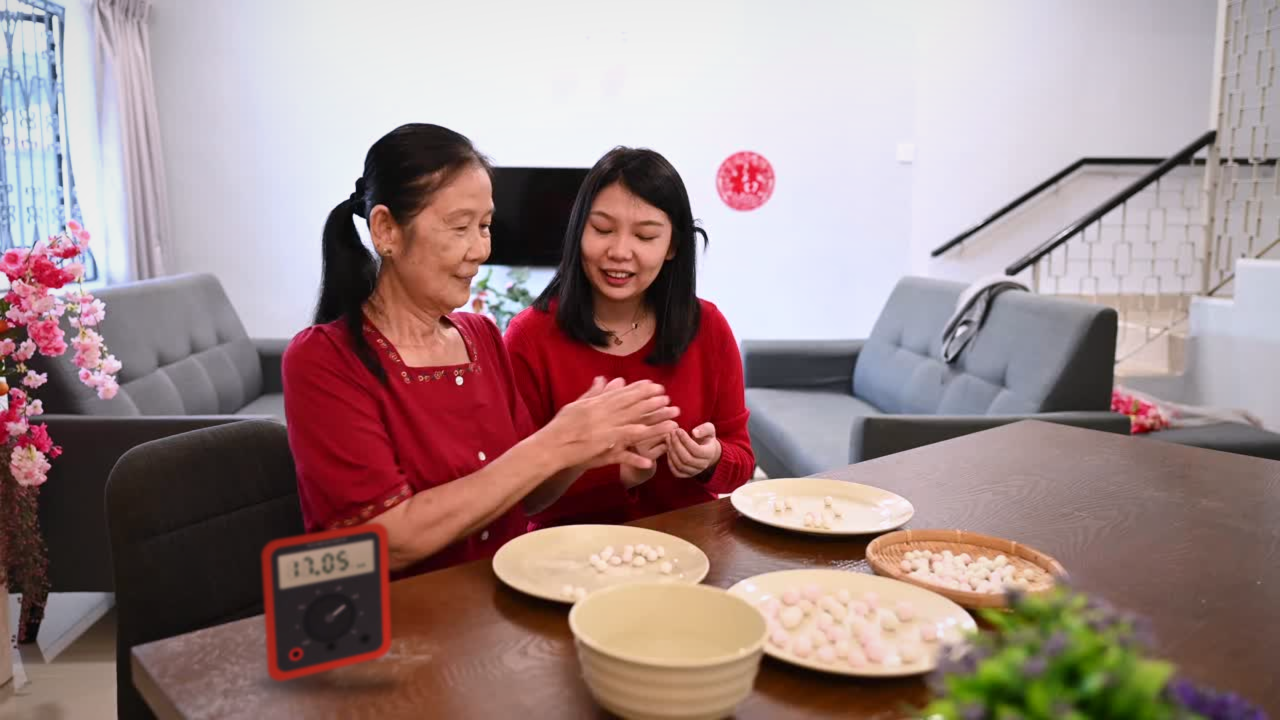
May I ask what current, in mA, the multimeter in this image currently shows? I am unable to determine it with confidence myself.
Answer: 17.05 mA
